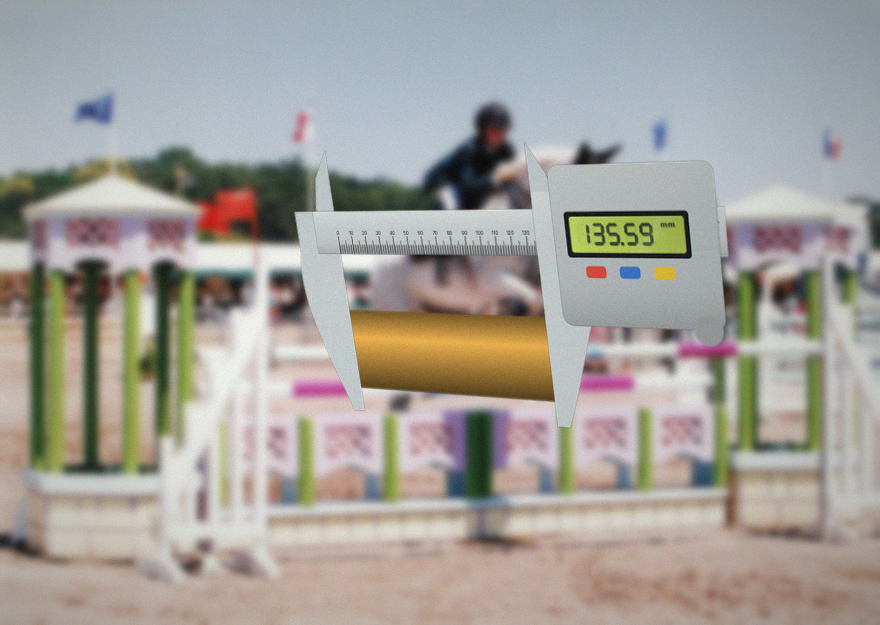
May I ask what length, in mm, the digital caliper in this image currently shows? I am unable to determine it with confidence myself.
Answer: 135.59 mm
